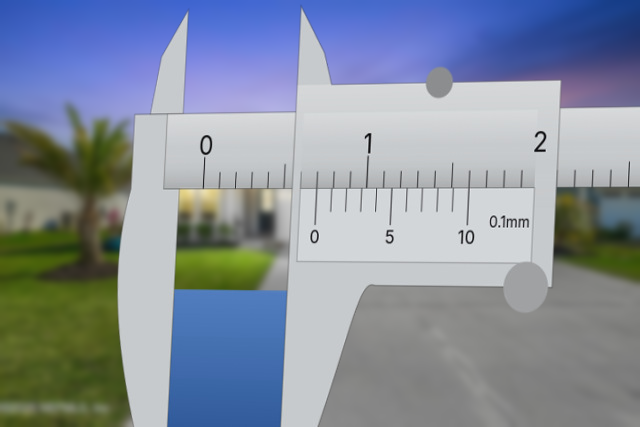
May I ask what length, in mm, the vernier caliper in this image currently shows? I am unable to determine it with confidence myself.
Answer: 7.0 mm
